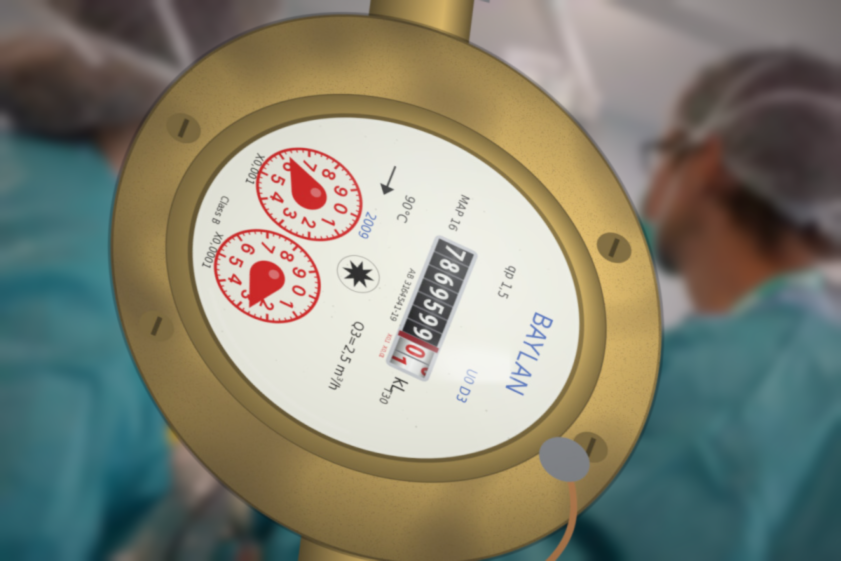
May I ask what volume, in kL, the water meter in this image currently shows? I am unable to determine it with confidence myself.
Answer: 7869599.0062 kL
